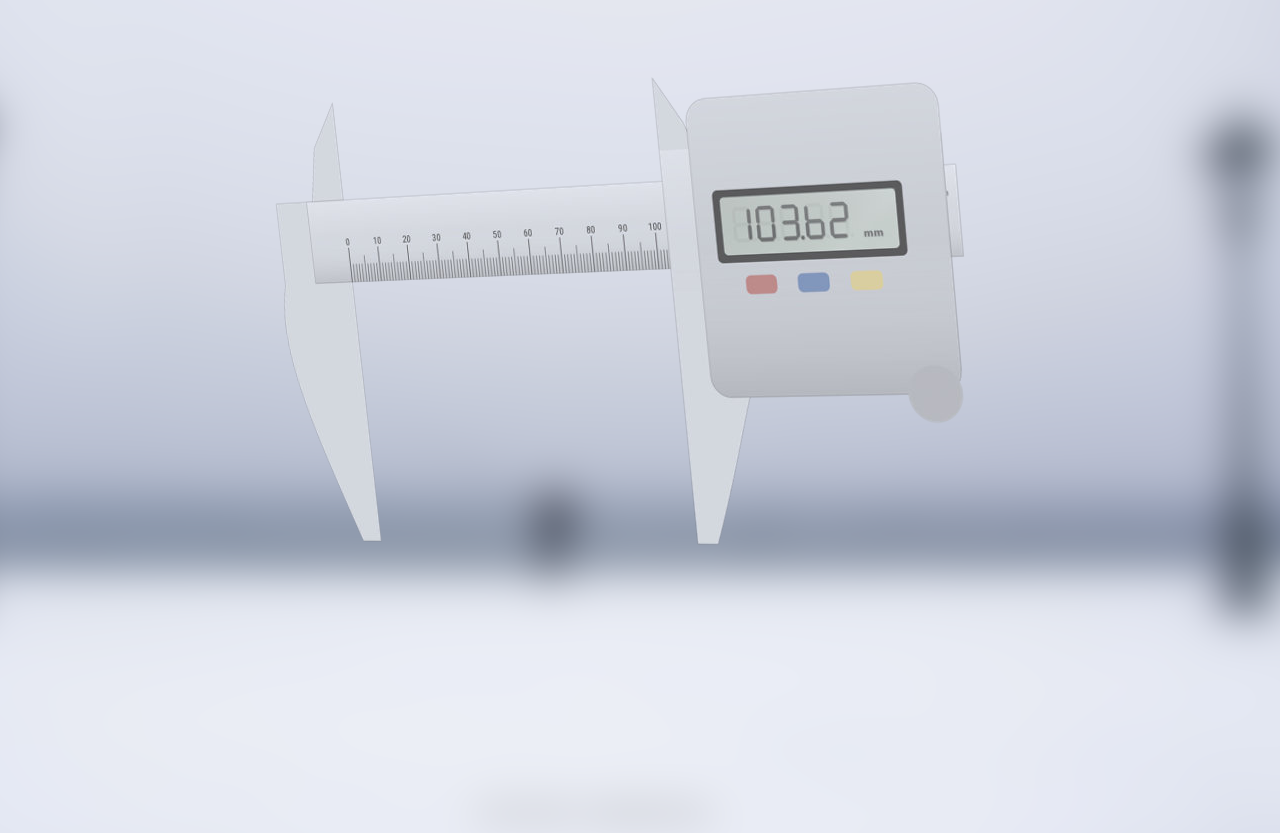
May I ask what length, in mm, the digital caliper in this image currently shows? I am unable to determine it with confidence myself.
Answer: 103.62 mm
